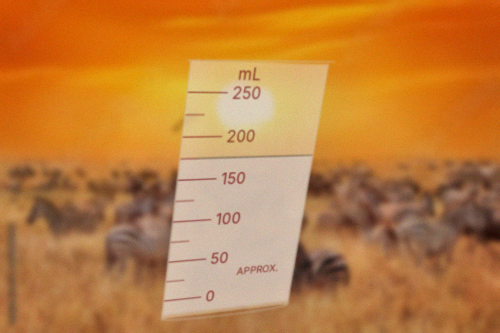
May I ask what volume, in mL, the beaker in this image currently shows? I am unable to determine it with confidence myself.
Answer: 175 mL
